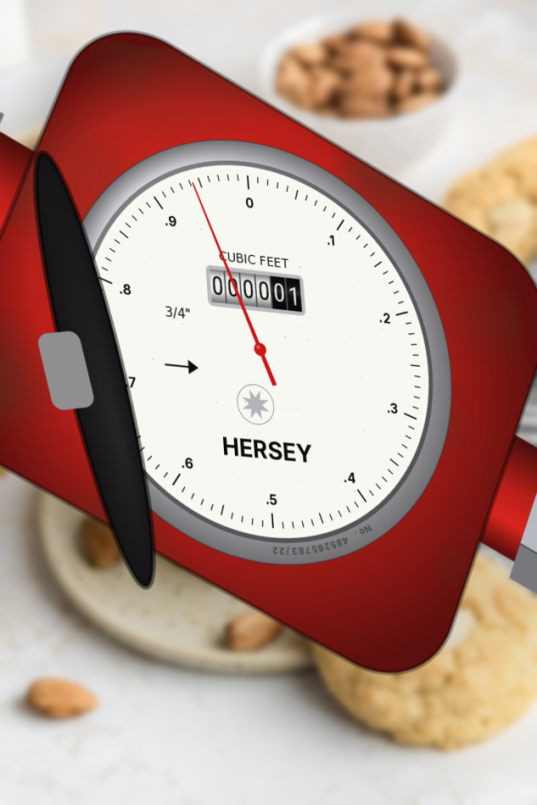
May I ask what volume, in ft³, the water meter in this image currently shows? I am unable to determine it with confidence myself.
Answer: 0.94 ft³
